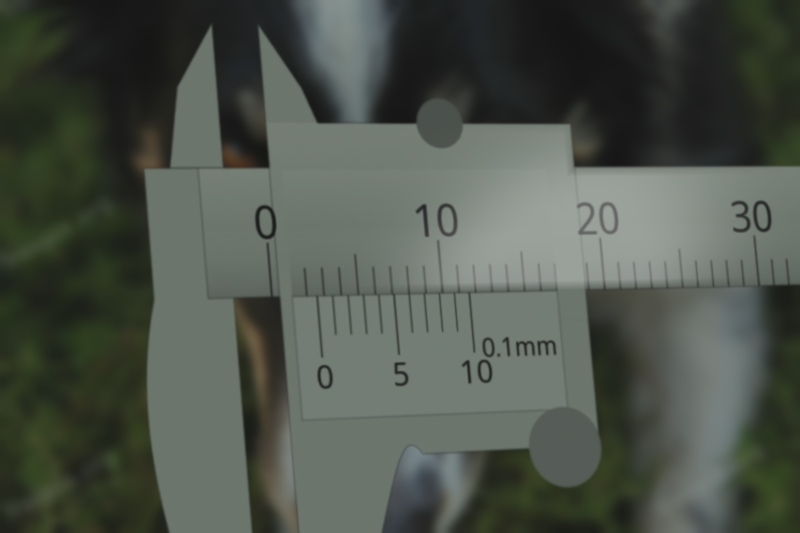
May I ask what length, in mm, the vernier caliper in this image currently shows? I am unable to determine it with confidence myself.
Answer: 2.6 mm
